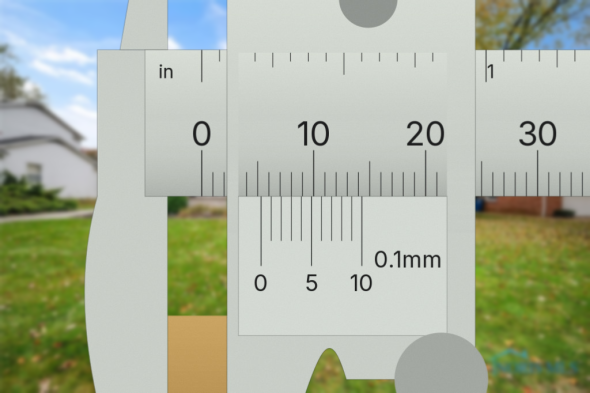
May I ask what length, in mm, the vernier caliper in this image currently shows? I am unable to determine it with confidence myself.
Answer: 5.3 mm
